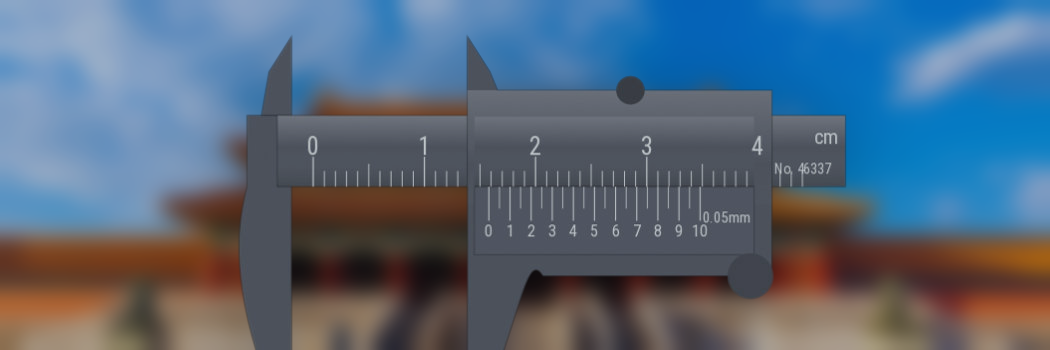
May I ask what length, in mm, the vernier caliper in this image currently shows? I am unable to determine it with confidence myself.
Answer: 15.8 mm
